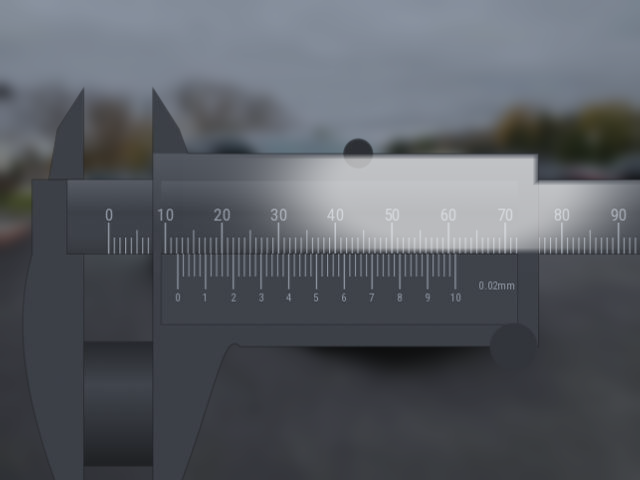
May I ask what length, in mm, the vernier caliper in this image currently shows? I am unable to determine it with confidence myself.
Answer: 12.2 mm
